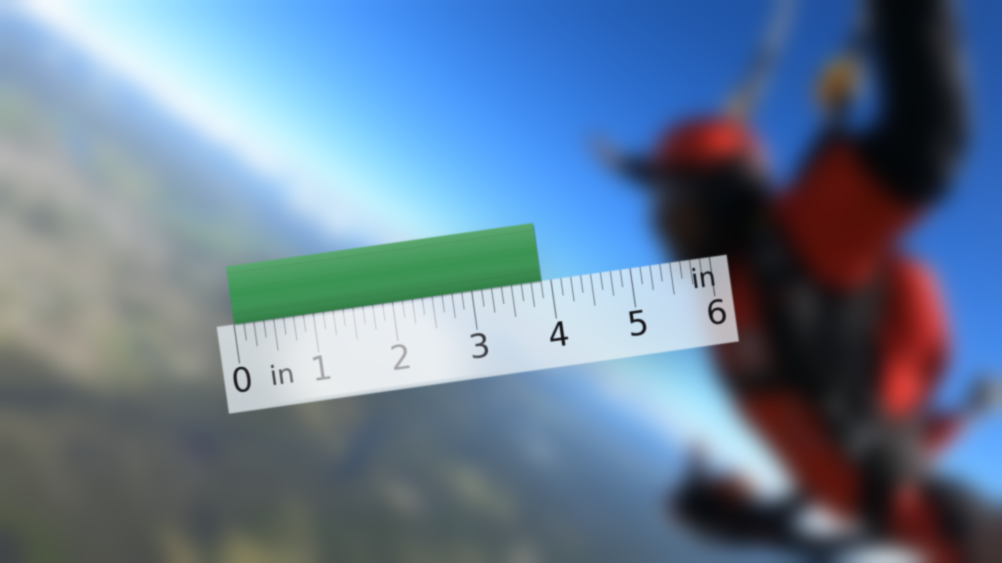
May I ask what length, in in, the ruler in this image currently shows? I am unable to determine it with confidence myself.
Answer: 3.875 in
